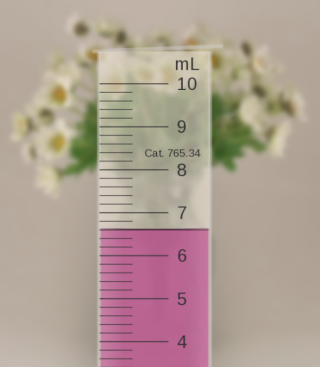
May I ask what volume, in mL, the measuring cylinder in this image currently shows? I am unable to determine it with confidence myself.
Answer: 6.6 mL
